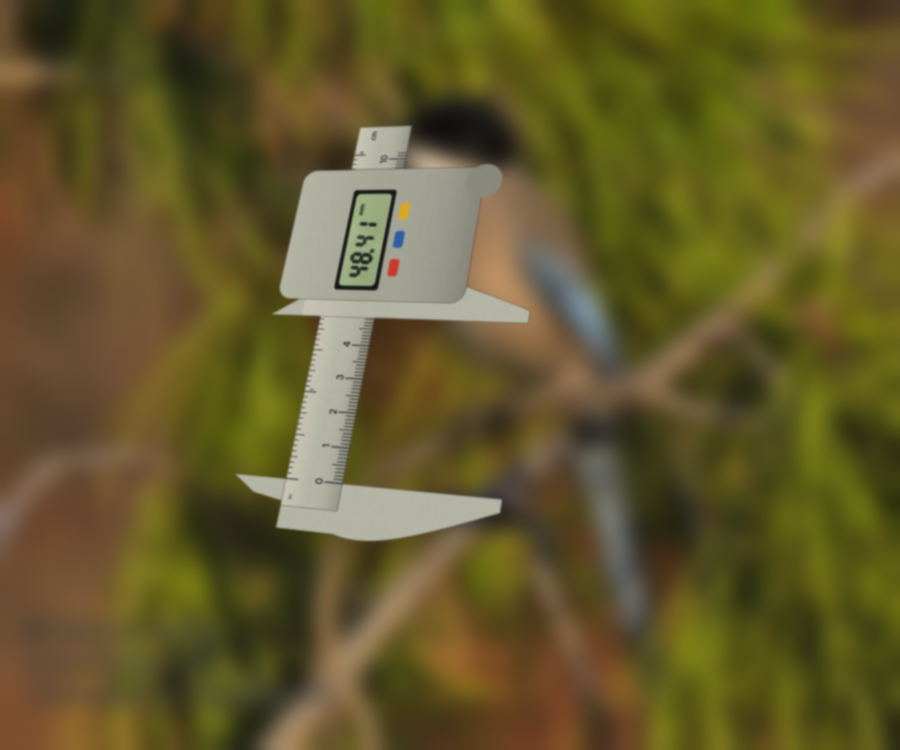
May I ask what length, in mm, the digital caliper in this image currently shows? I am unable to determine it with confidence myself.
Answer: 48.41 mm
